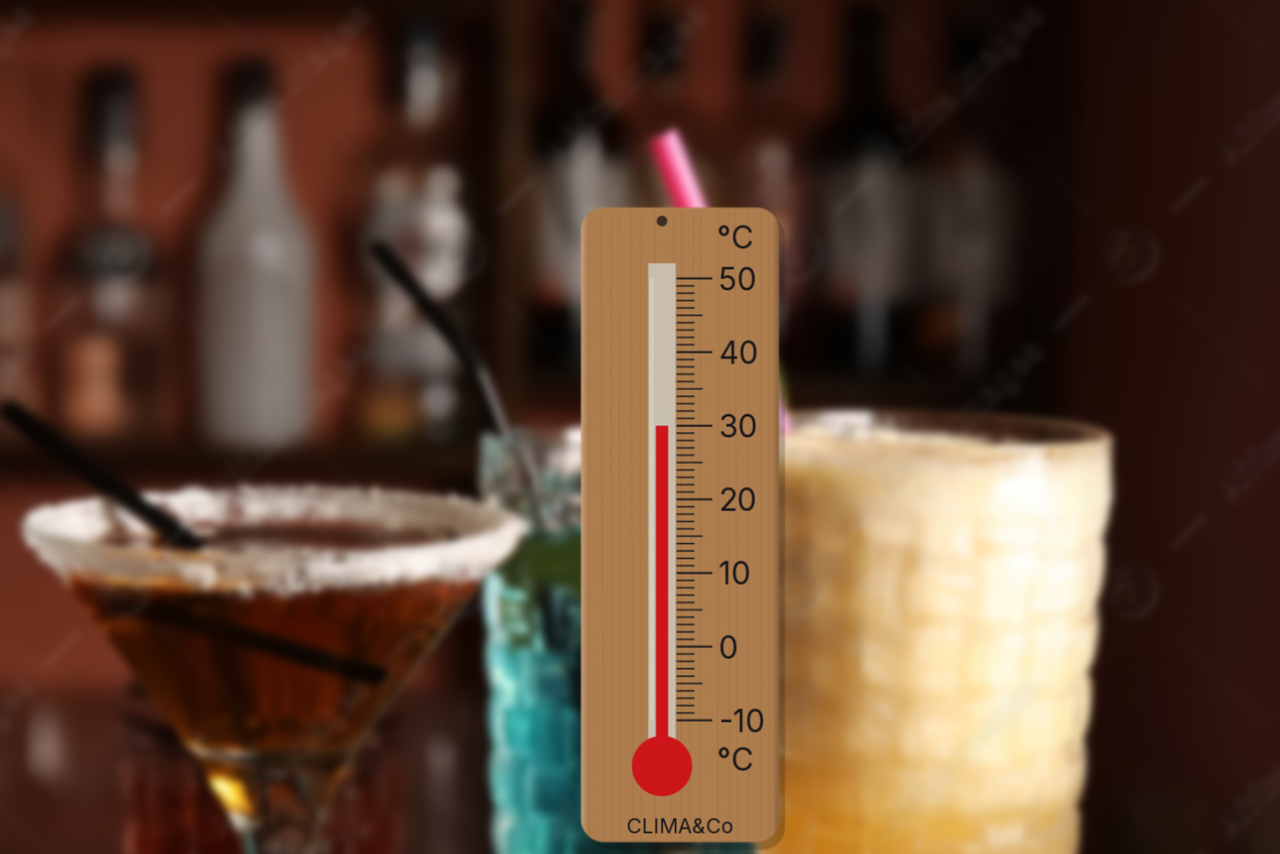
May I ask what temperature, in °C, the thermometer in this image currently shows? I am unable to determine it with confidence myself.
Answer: 30 °C
